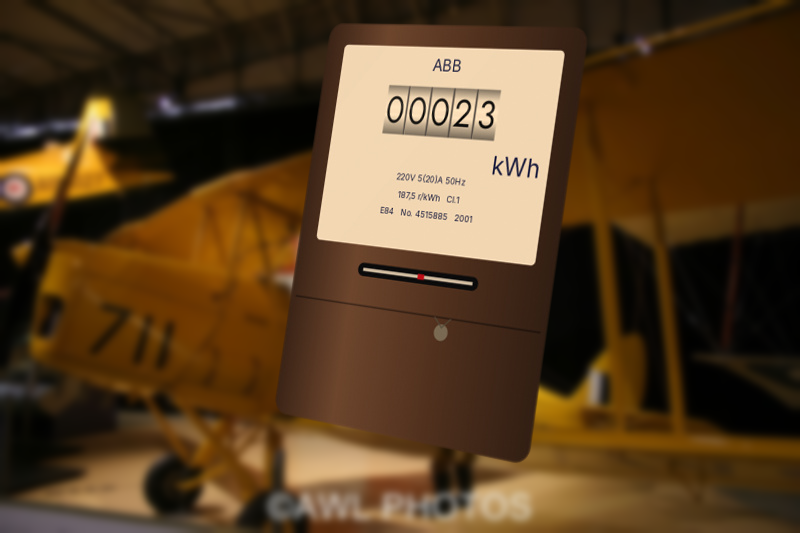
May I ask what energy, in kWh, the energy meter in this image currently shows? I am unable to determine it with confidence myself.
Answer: 23 kWh
